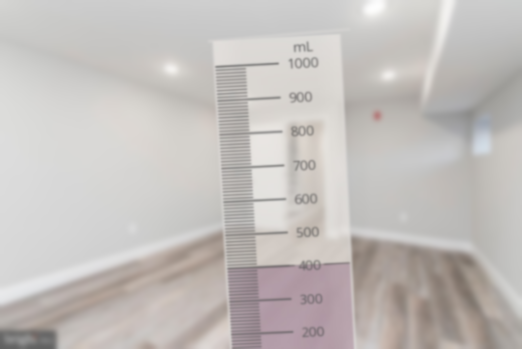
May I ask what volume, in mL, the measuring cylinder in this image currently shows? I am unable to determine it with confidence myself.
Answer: 400 mL
